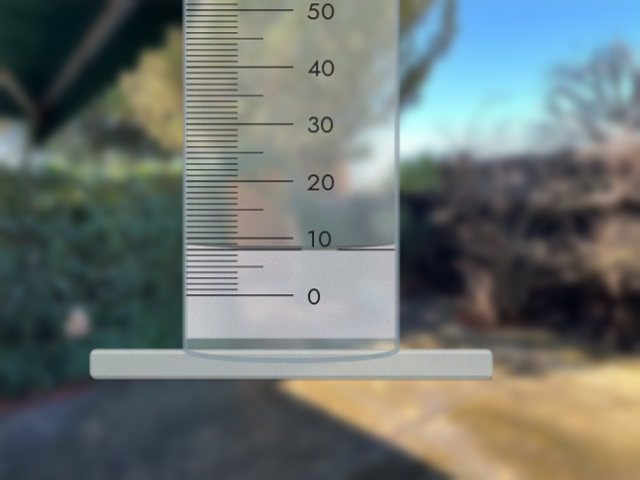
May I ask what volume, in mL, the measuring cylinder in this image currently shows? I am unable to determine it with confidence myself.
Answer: 8 mL
